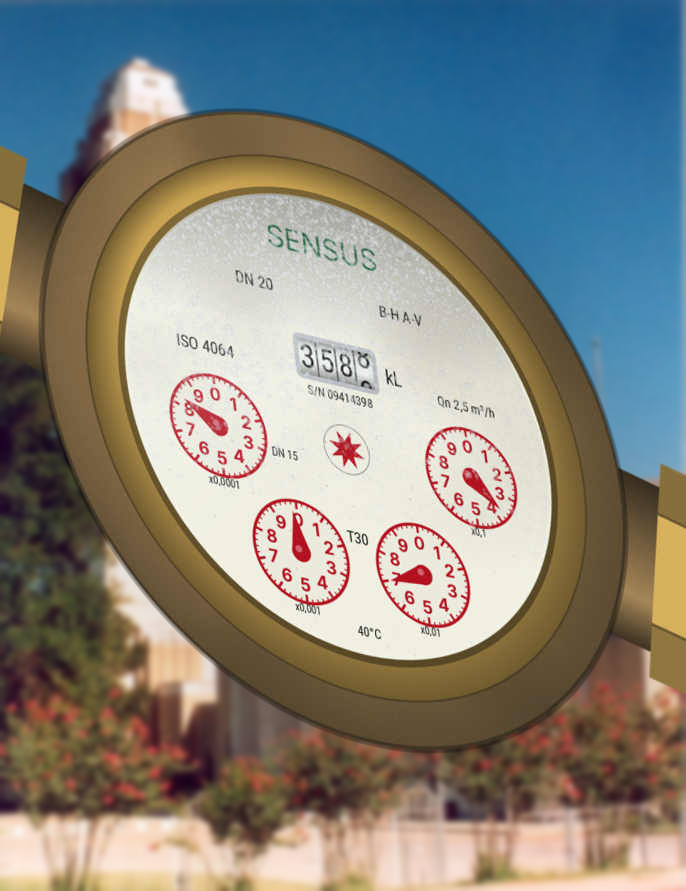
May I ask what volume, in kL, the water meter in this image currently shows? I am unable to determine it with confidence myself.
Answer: 3588.3698 kL
